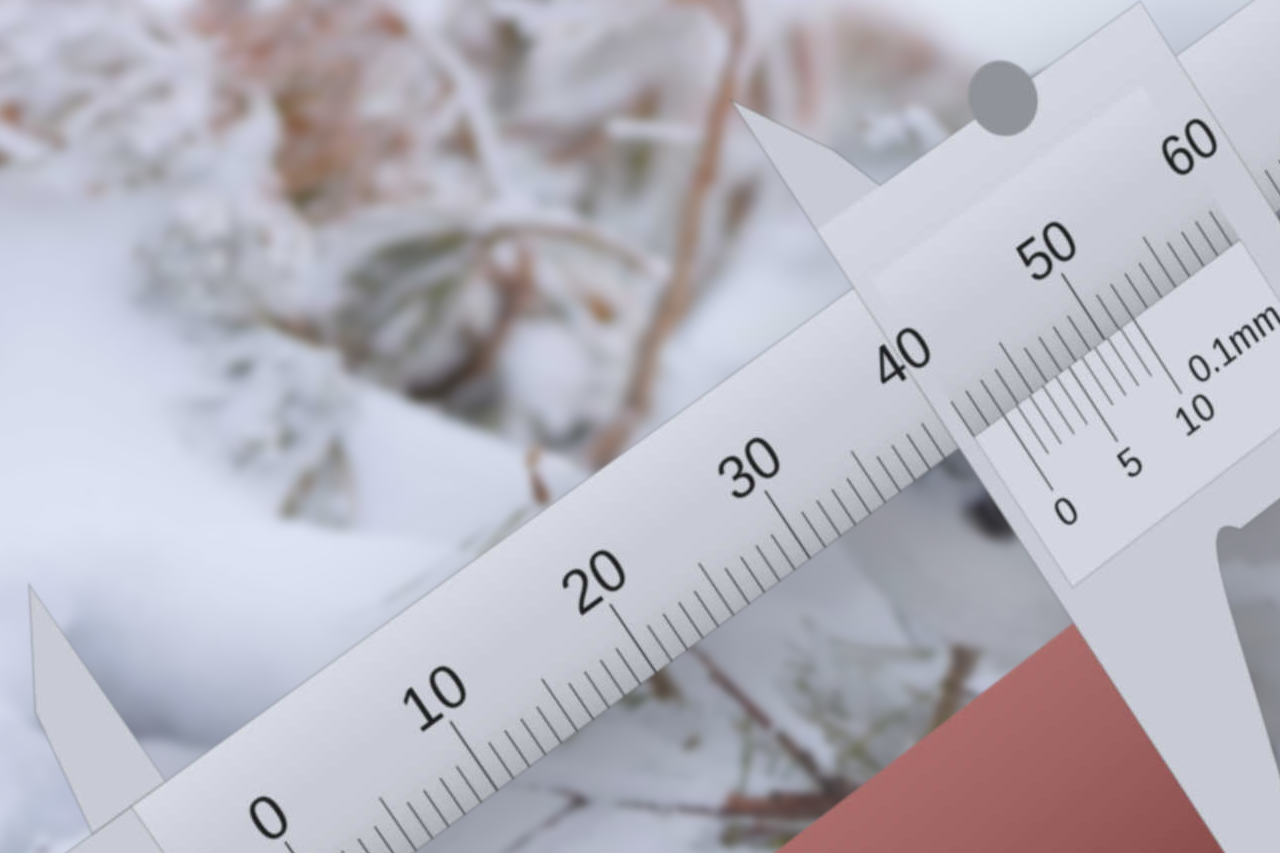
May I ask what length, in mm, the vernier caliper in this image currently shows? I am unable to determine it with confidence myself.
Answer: 43.0 mm
